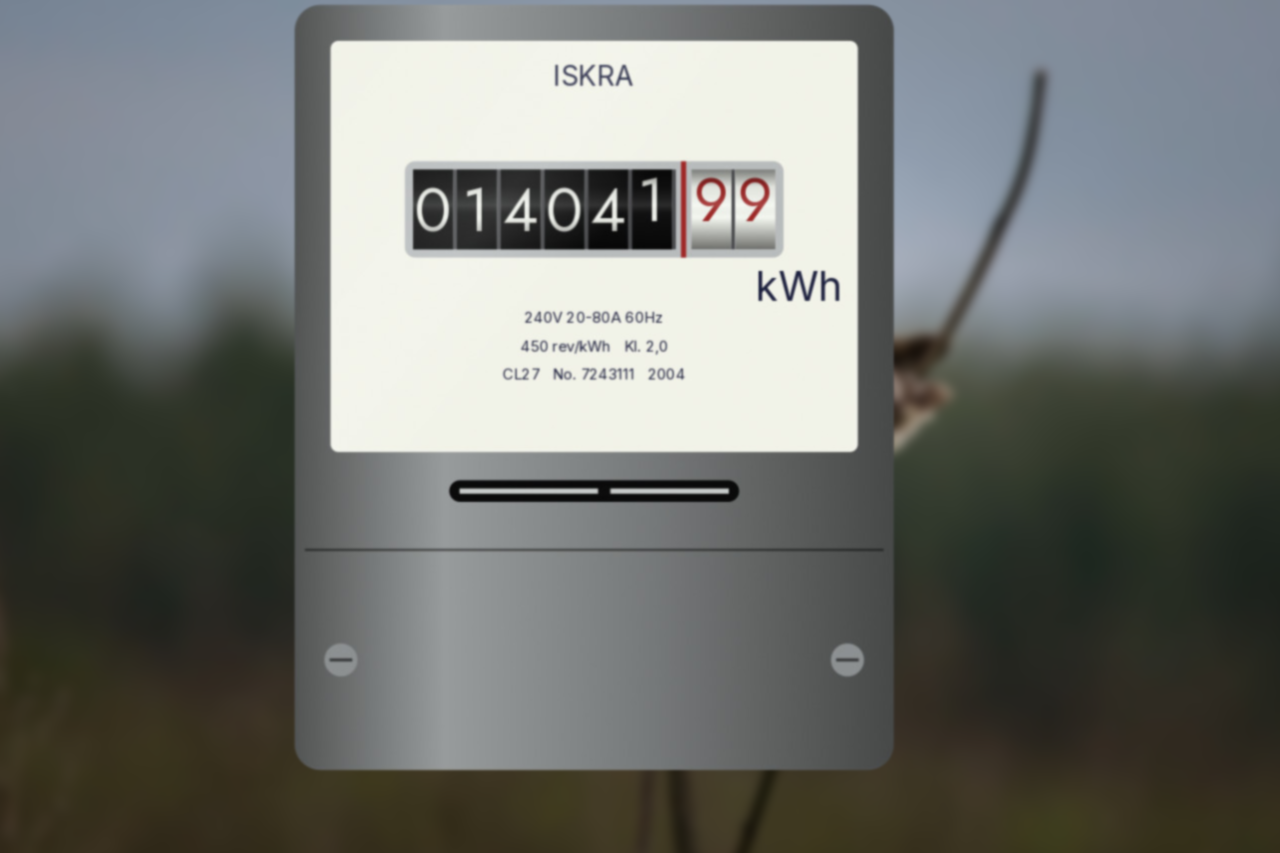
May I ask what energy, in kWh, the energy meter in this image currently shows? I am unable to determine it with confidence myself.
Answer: 14041.99 kWh
